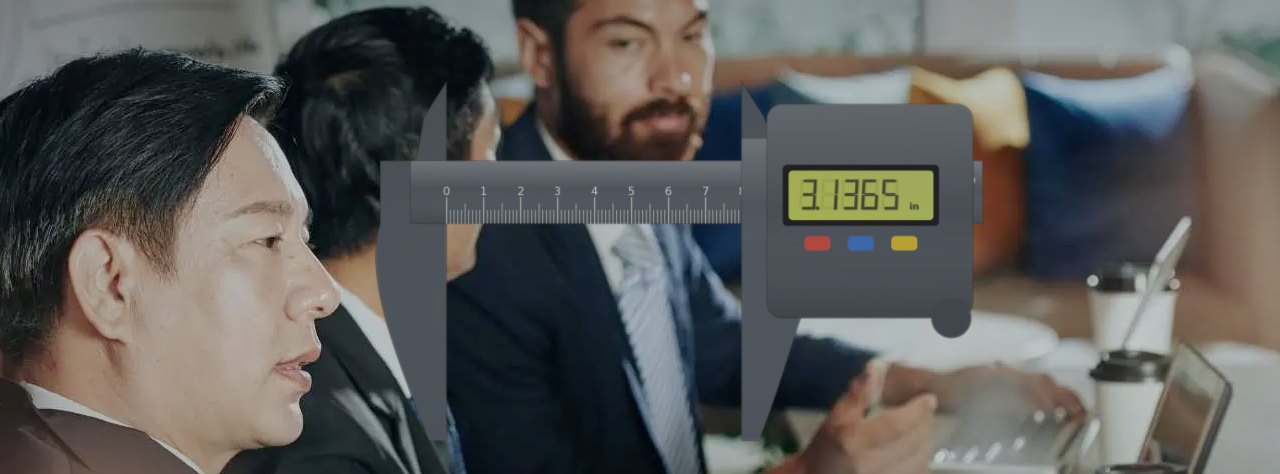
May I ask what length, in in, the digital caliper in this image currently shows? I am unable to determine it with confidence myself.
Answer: 3.1365 in
